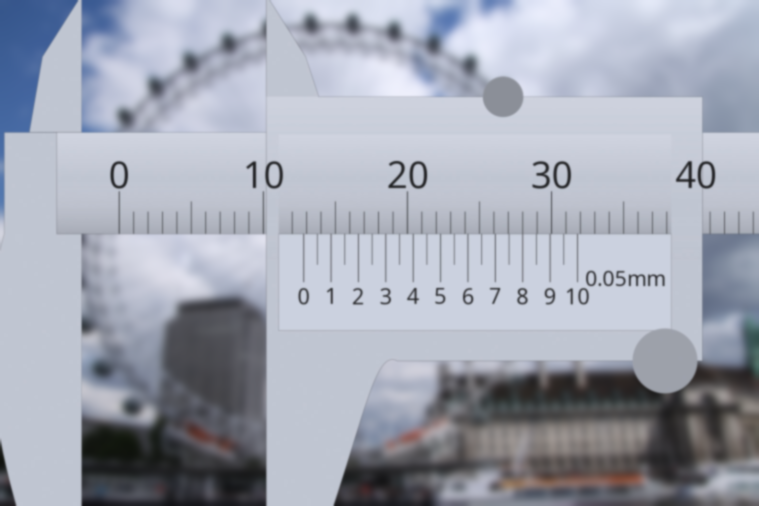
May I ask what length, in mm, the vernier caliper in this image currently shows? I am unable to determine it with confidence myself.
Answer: 12.8 mm
